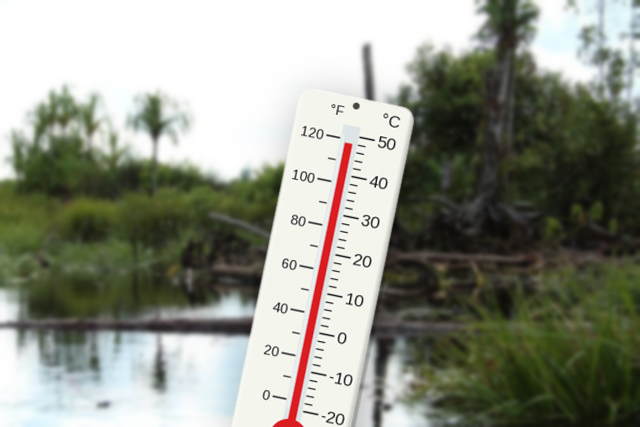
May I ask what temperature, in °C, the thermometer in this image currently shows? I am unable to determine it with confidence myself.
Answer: 48 °C
